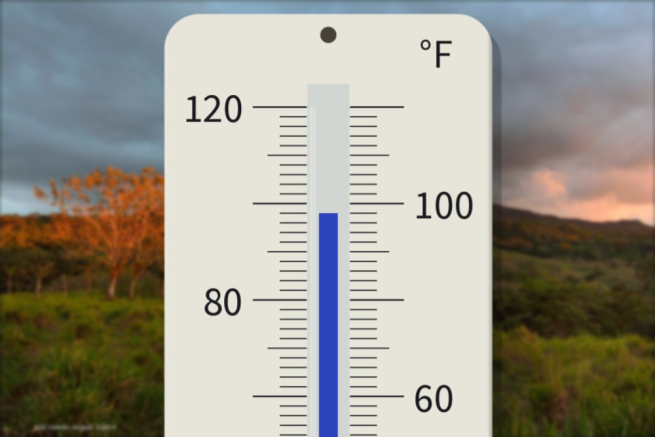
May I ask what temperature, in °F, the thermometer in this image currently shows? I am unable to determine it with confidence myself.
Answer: 98 °F
